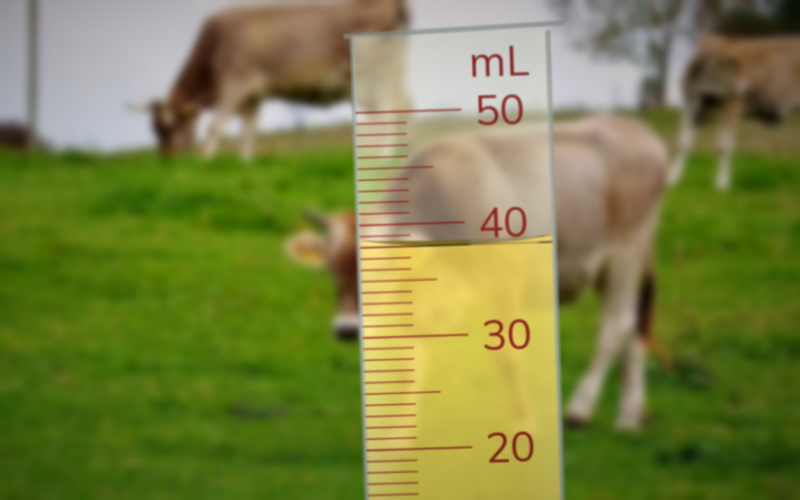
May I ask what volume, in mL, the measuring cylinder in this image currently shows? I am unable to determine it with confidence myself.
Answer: 38 mL
